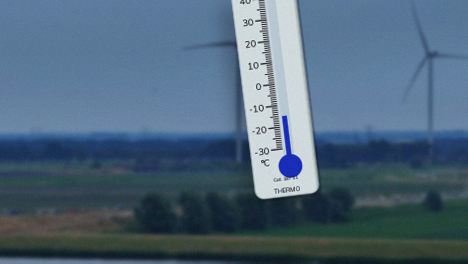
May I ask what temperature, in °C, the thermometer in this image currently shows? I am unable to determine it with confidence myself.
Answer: -15 °C
